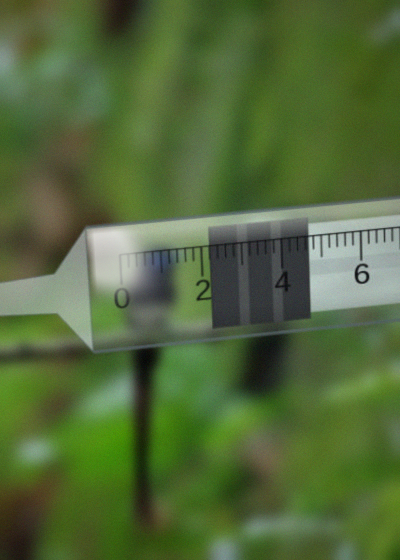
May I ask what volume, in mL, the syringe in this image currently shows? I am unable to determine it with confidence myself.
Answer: 2.2 mL
